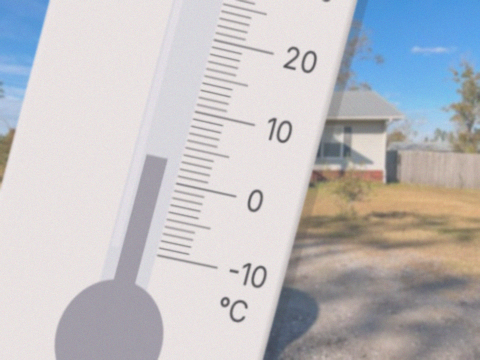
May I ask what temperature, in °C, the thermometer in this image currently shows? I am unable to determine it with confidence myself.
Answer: 3 °C
